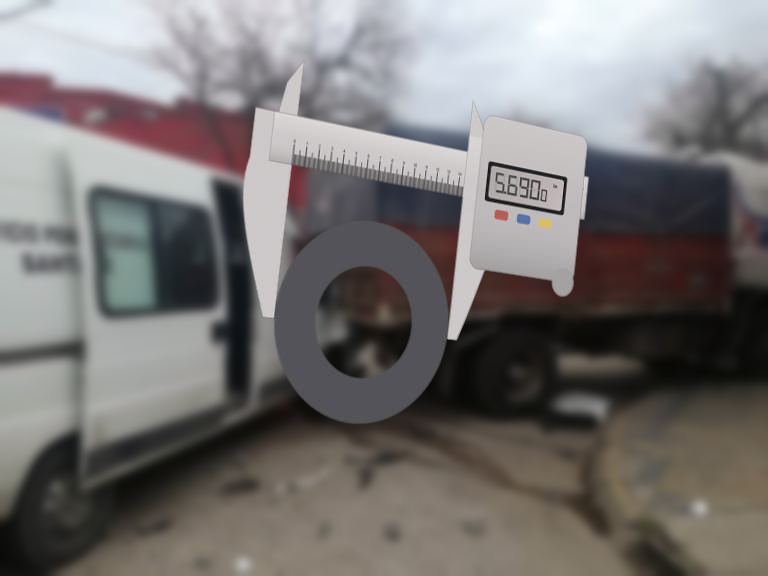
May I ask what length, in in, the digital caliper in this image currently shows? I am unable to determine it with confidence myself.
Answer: 5.6900 in
